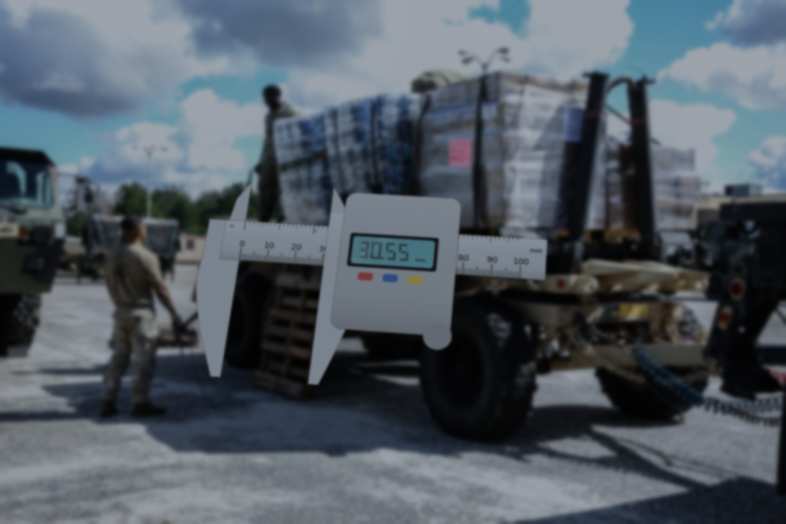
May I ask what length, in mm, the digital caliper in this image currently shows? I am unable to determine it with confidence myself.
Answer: 30.55 mm
